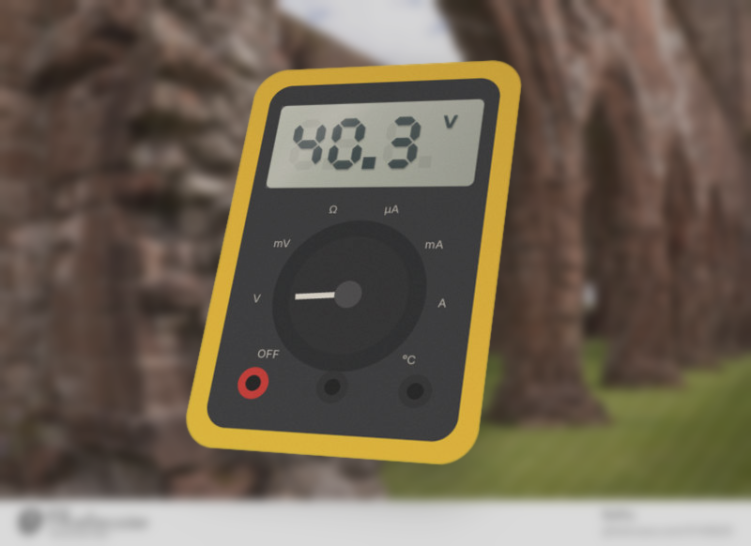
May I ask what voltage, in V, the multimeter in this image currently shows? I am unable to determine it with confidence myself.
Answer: 40.3 V
